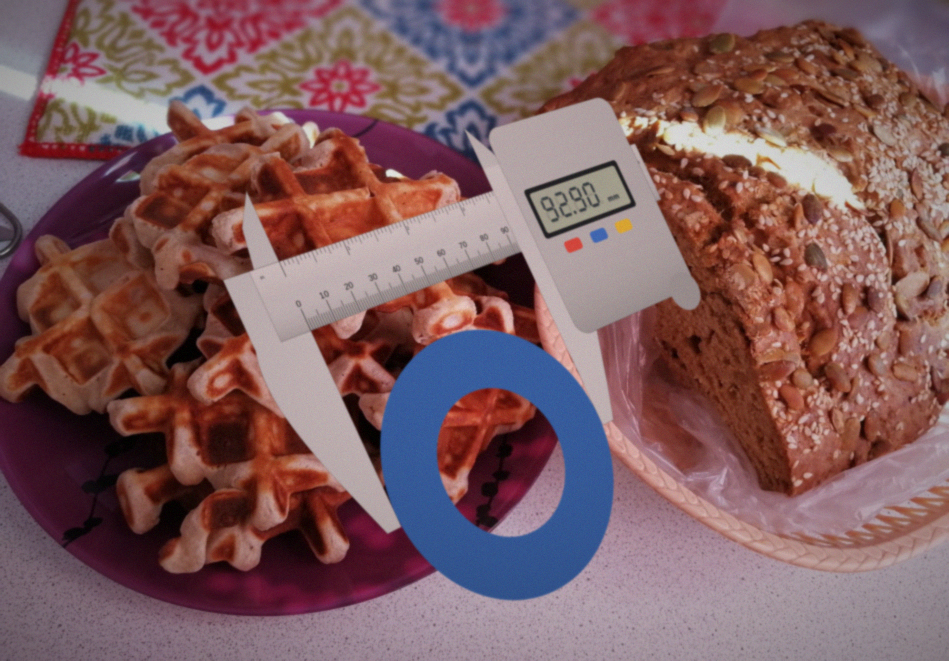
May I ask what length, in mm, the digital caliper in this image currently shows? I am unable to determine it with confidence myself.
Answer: 92.90 mm
